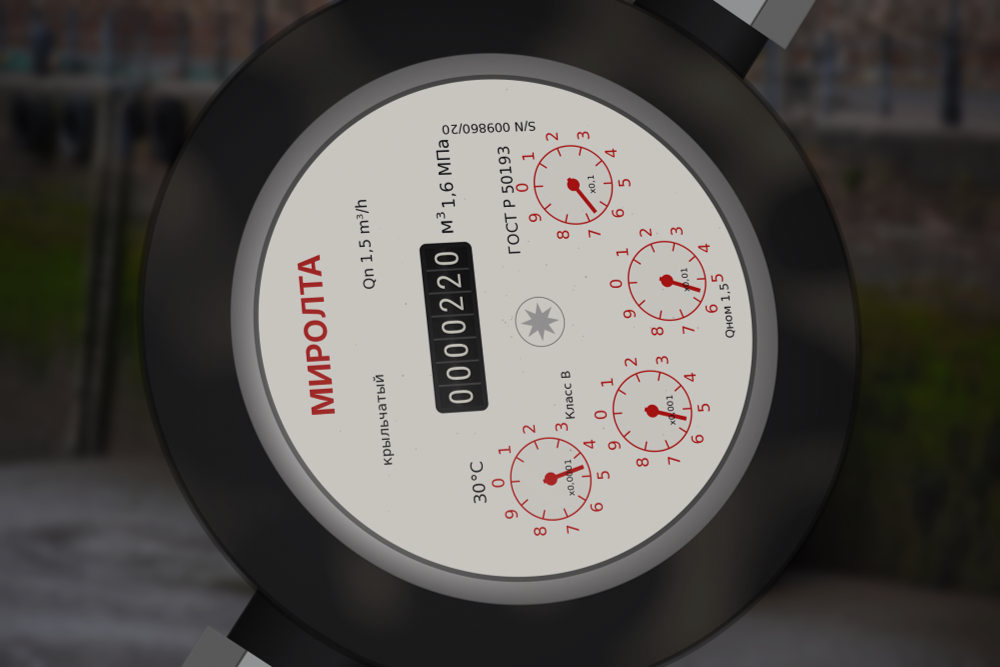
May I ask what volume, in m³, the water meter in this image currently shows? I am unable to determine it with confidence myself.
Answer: 220.6554 m³
